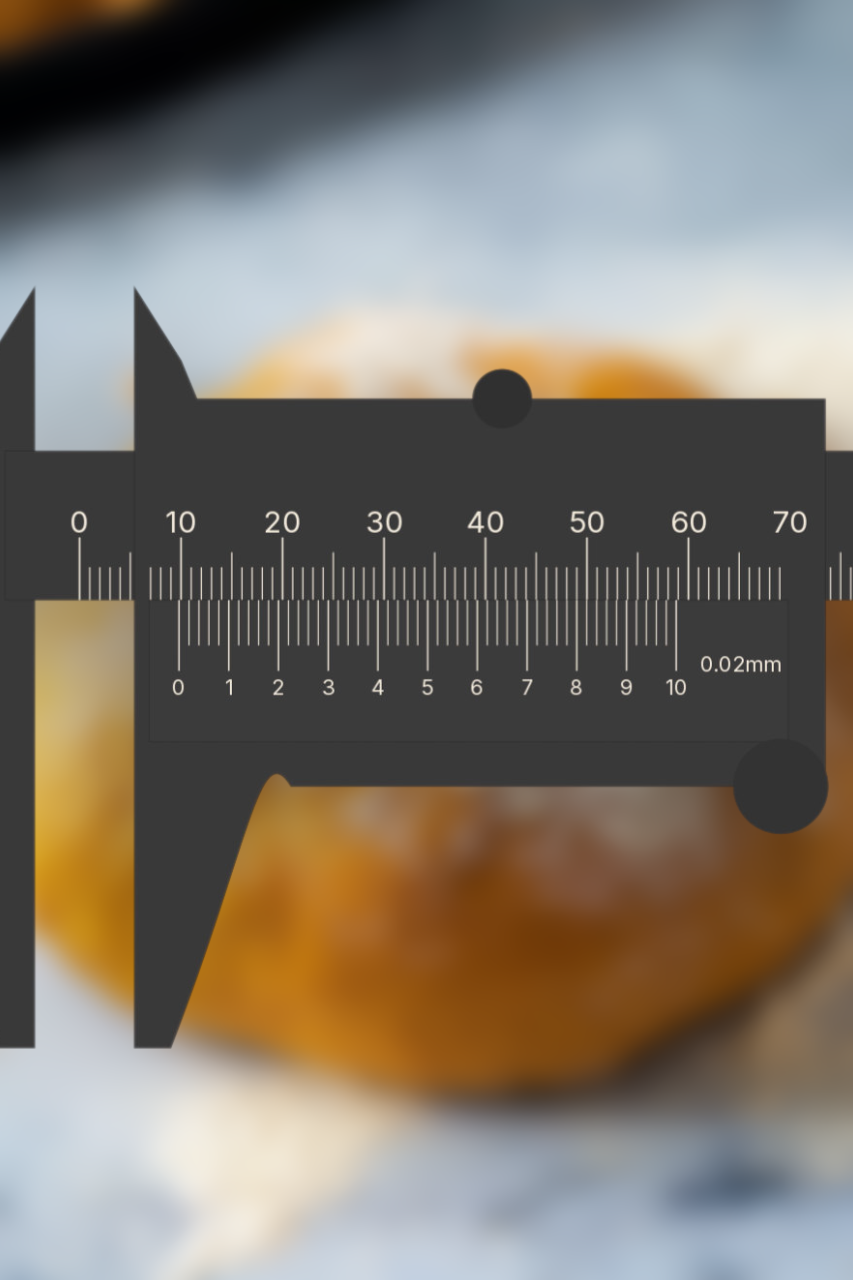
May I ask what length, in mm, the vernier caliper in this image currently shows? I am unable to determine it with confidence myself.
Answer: 9.8 mm
